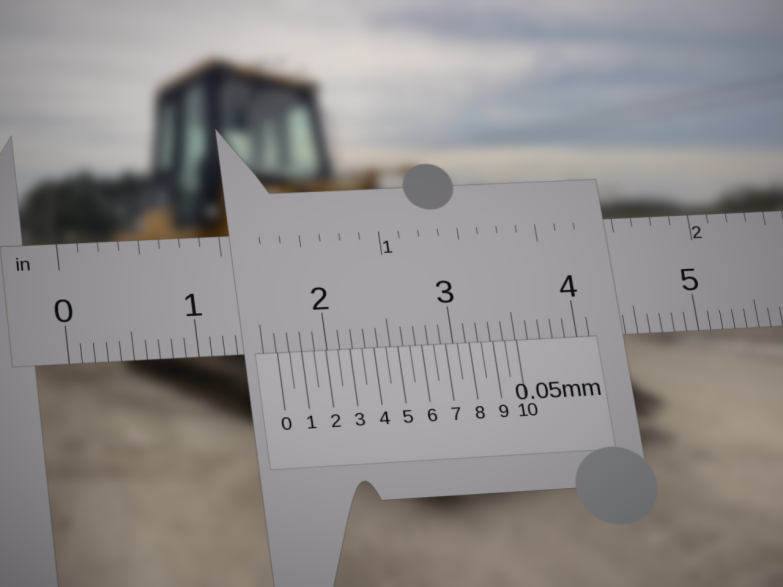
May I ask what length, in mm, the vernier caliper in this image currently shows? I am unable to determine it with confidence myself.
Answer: 16.1 mm
